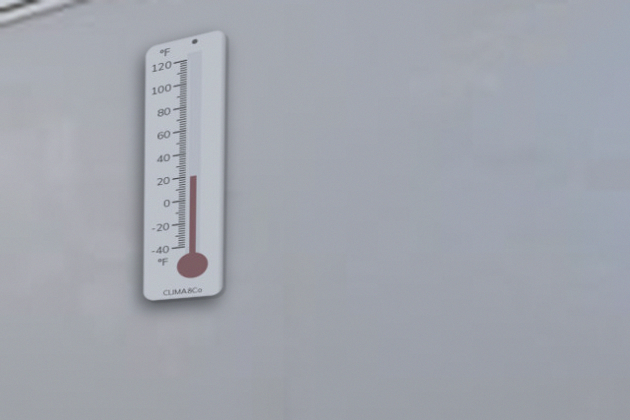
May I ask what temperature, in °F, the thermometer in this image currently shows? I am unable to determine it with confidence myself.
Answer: 20 °F
